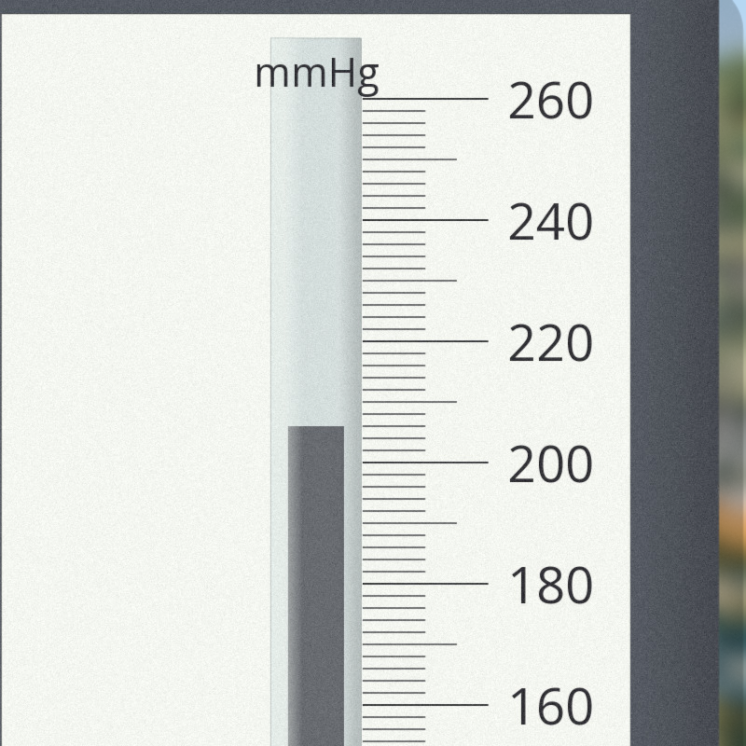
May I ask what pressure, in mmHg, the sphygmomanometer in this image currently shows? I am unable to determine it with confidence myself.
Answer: 206 mmHg
